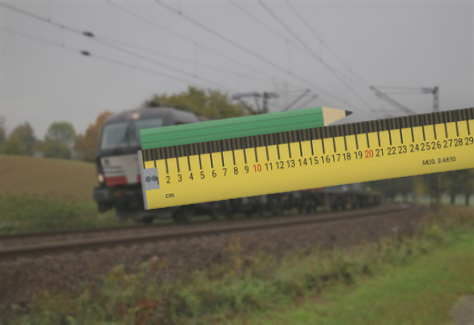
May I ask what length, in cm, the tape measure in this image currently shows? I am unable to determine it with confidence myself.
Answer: 19 cm
